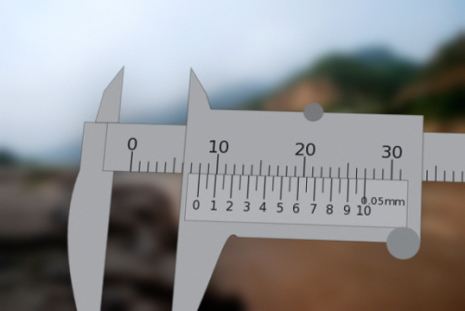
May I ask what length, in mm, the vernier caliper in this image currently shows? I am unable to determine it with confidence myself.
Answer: 8.0 mm
